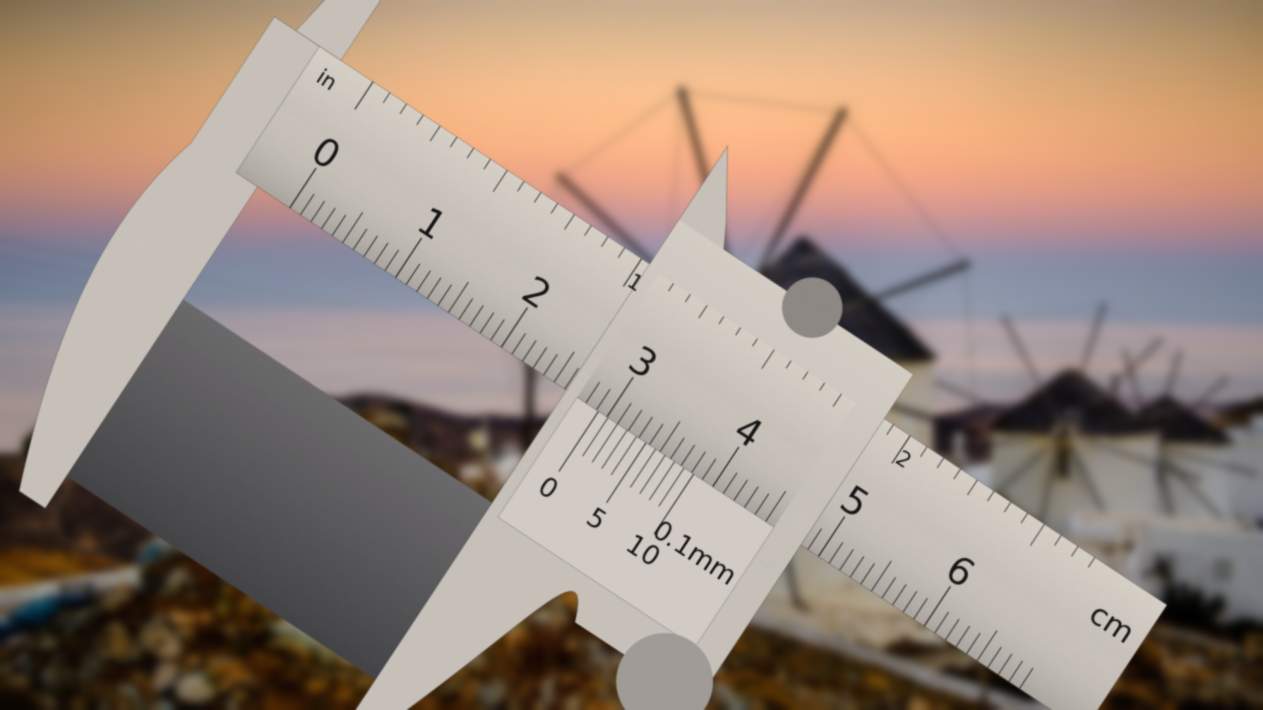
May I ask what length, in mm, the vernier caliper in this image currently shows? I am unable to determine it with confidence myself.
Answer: 29.2 mm
